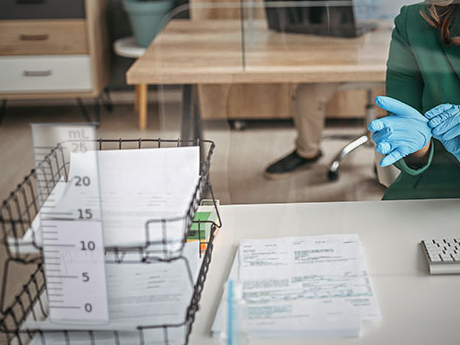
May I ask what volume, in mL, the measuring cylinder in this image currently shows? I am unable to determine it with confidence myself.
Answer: 14 mL
